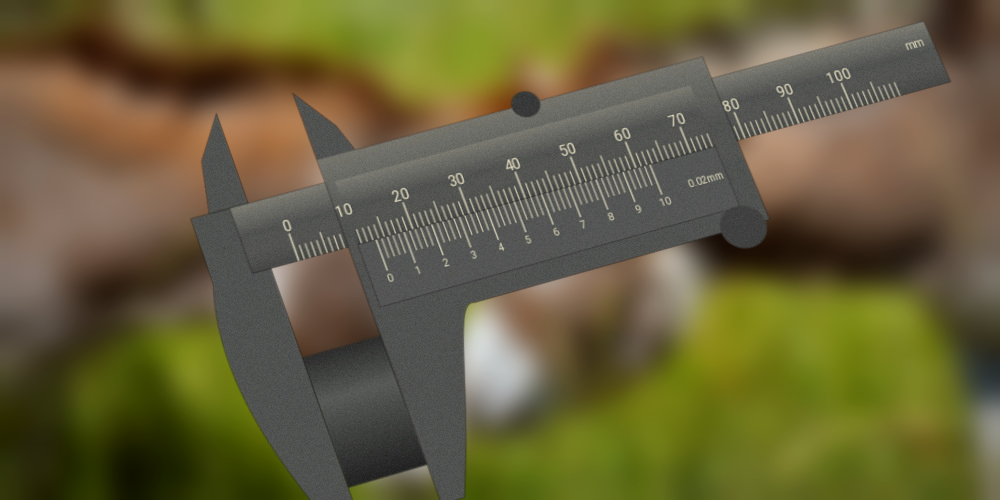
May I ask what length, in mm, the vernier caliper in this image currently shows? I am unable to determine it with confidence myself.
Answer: 13.5 mm
